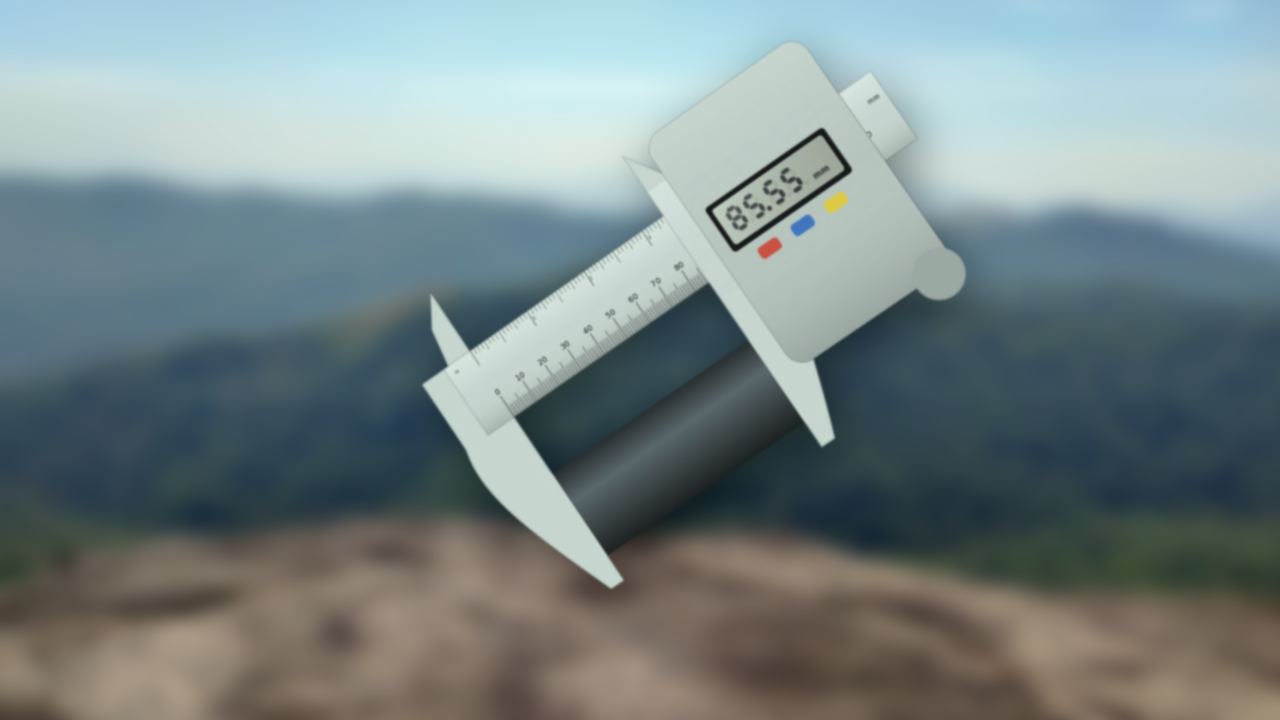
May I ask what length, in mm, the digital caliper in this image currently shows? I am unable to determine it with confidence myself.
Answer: 85.55 mm
